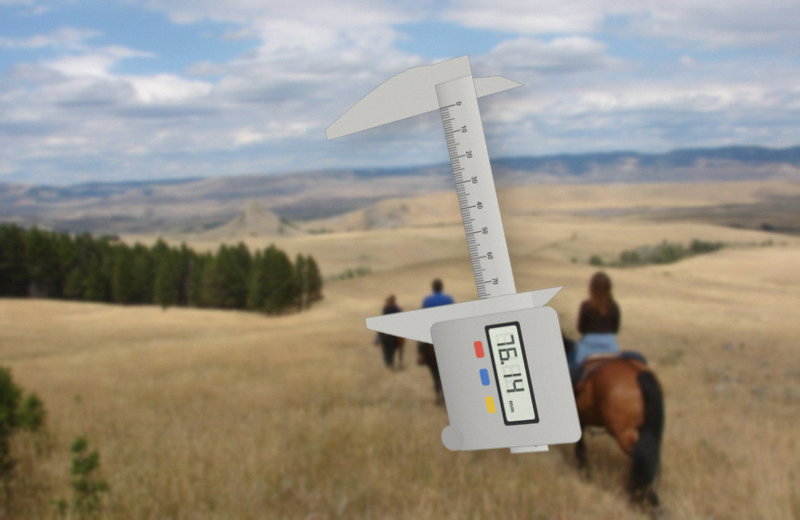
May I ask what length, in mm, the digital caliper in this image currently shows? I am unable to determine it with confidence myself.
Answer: 76.14 mm
